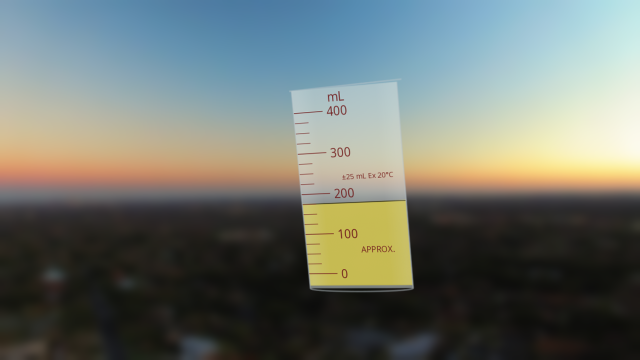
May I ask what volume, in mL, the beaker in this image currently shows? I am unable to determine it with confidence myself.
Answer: 175 mL
